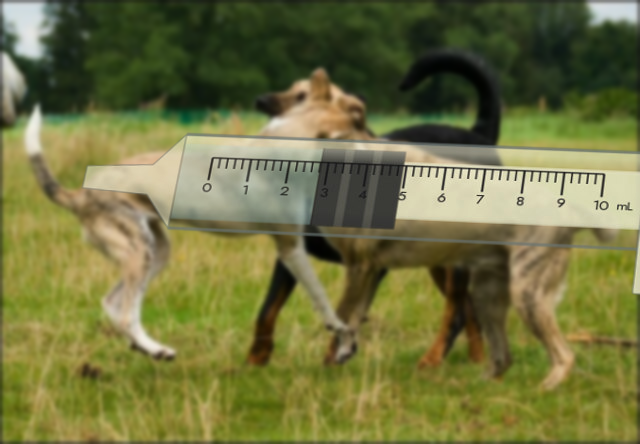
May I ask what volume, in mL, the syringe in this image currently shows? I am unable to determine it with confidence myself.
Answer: 2.8 mL
